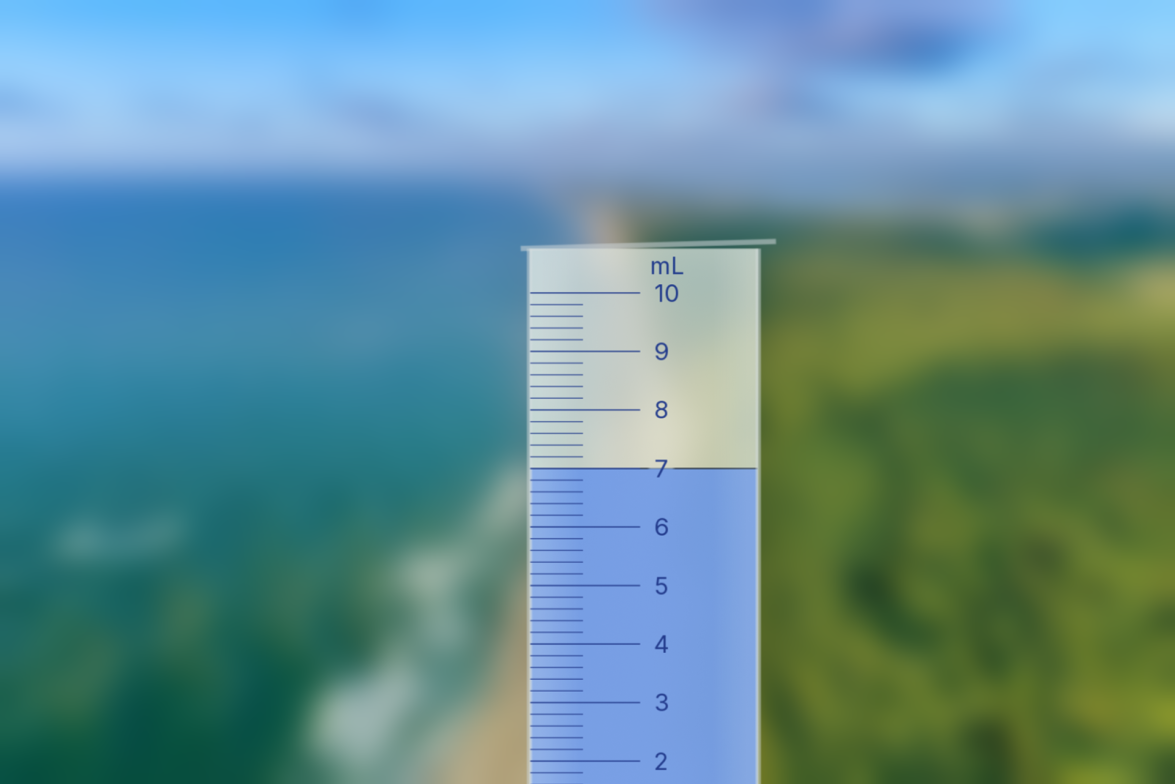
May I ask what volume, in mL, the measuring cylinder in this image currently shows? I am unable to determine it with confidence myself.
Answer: 7 mL
